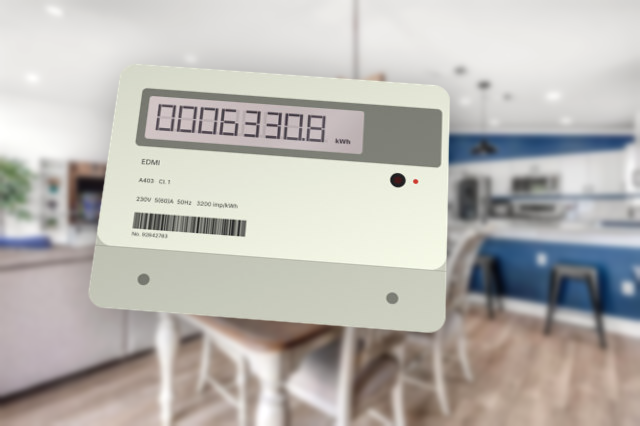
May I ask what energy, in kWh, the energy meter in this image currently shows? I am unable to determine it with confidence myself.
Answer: 6330.8 kWh
